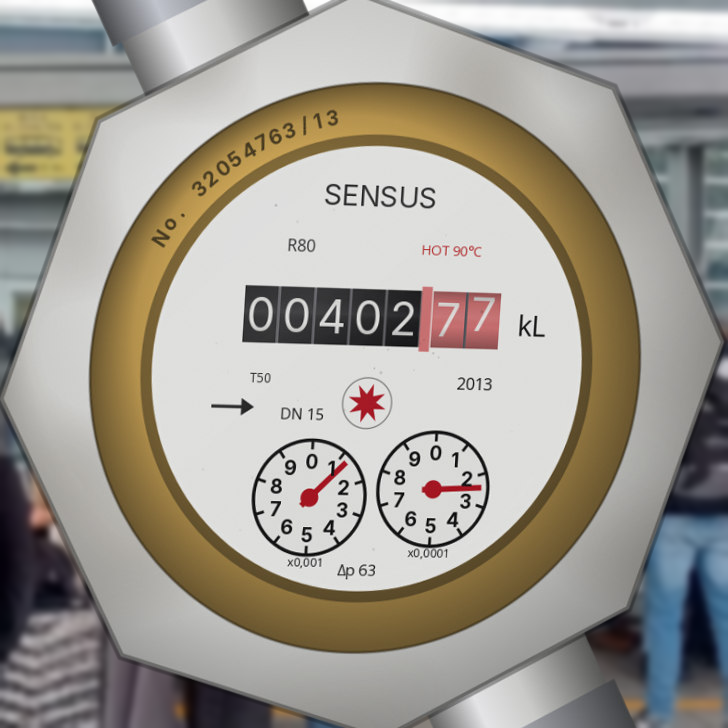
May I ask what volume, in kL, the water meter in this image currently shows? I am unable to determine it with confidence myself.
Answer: 402.7712 kL
